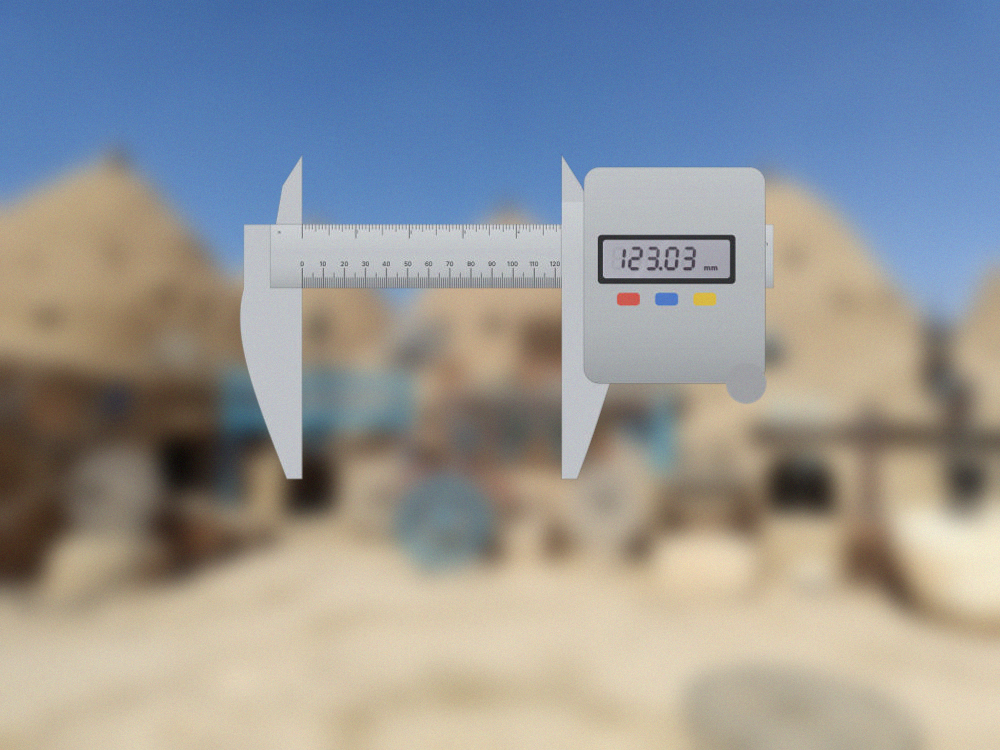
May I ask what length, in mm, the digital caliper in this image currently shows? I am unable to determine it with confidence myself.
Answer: 123.03 mm
